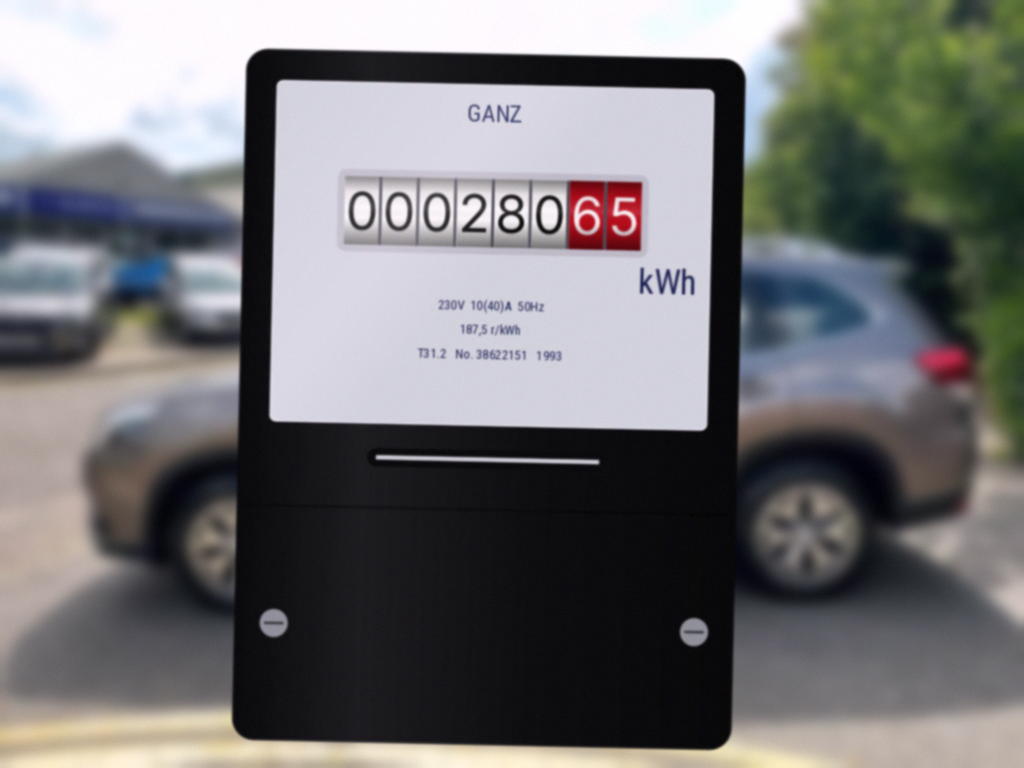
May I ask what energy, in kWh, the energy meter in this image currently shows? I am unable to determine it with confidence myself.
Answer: 280.65 kWh
